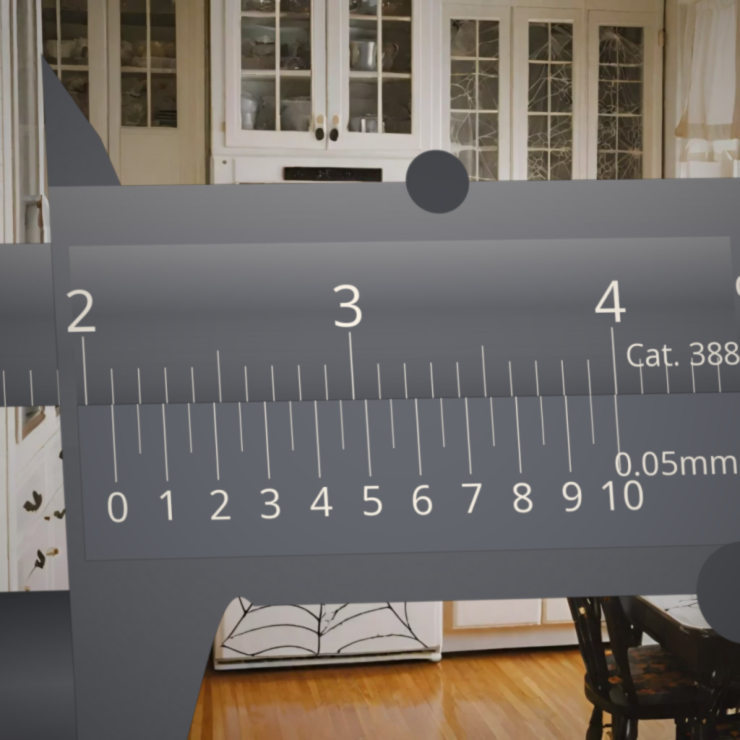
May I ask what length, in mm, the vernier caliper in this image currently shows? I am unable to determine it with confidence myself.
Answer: 20.95 mm
